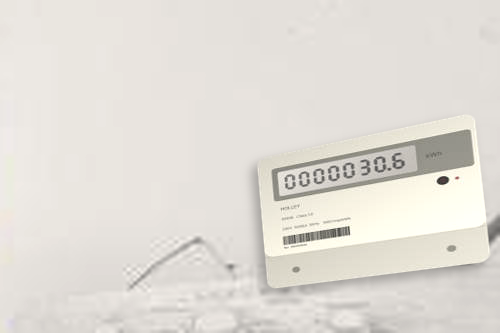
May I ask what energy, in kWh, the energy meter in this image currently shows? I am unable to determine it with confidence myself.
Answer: 30.6 kWh
